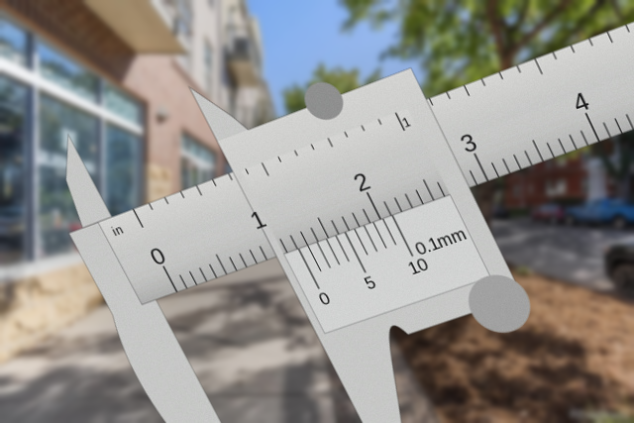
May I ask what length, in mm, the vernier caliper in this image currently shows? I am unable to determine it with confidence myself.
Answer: 12.1 mm
